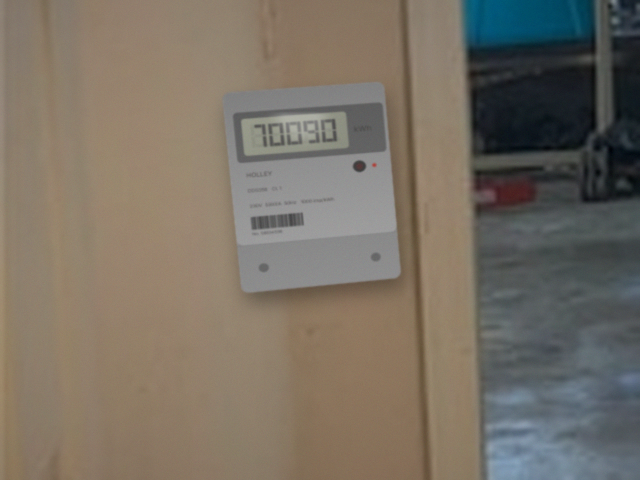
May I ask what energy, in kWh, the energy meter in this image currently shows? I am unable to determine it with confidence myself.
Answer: 70090 kWh
